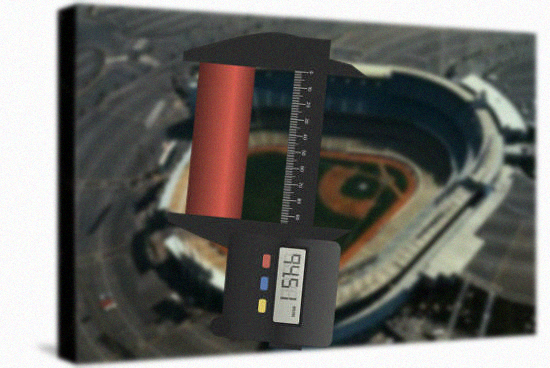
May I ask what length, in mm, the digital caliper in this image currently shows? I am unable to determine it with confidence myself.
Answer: 94.51 mm
